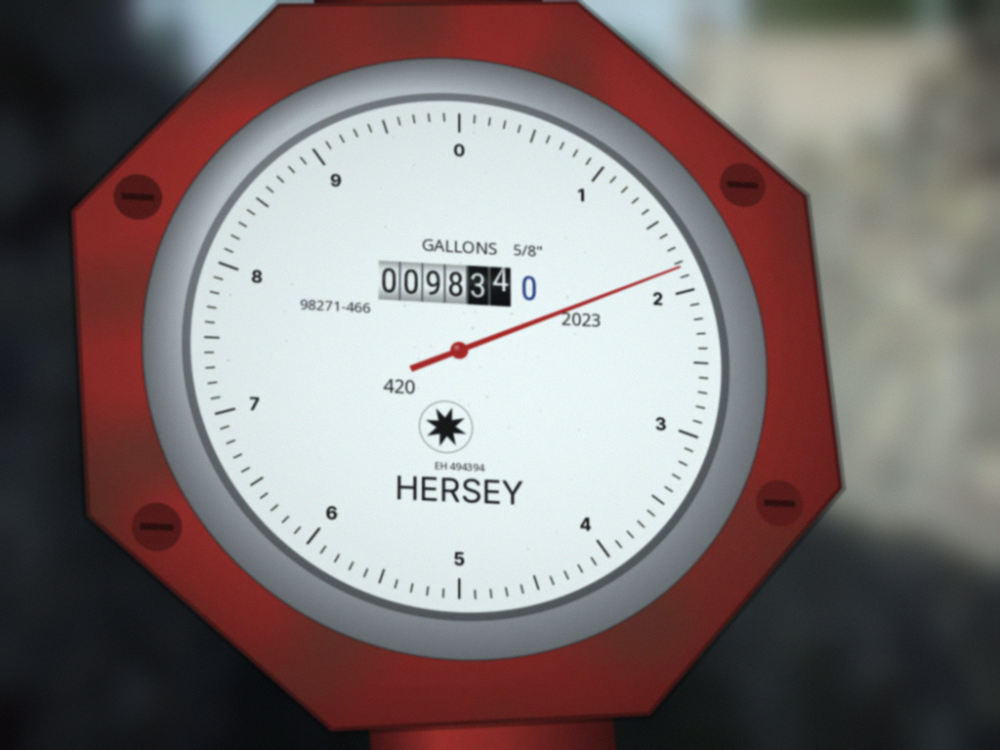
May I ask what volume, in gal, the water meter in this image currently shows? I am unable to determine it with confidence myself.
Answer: 98341.8 gal
